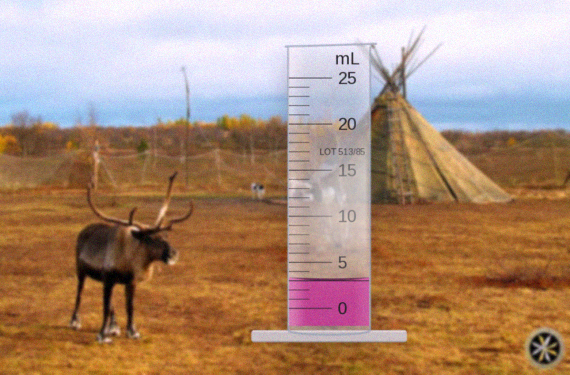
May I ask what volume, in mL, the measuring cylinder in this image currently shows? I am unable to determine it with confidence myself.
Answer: 3 mL
